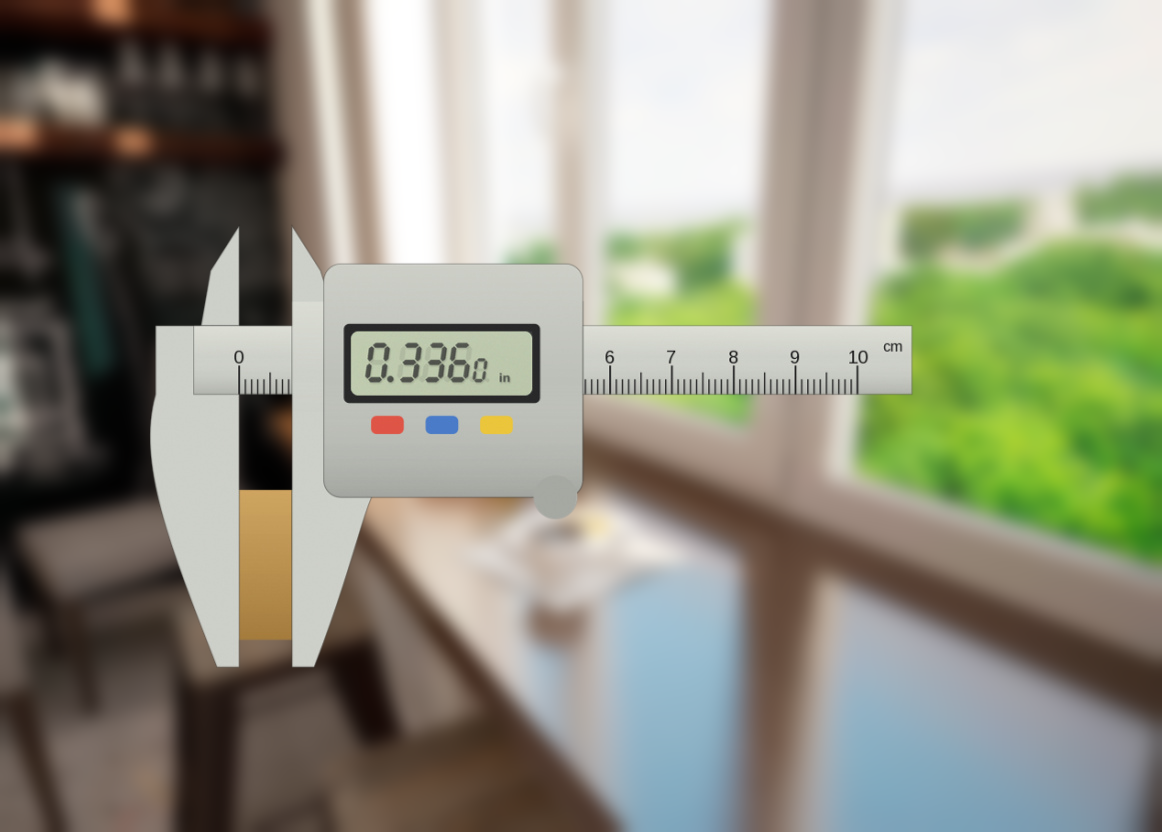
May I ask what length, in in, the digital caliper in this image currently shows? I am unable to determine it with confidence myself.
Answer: 0.3360 in
